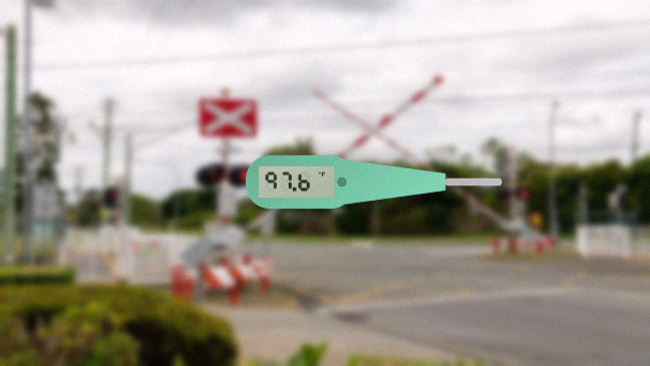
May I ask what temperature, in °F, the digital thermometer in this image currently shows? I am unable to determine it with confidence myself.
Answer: 97.6 °F
